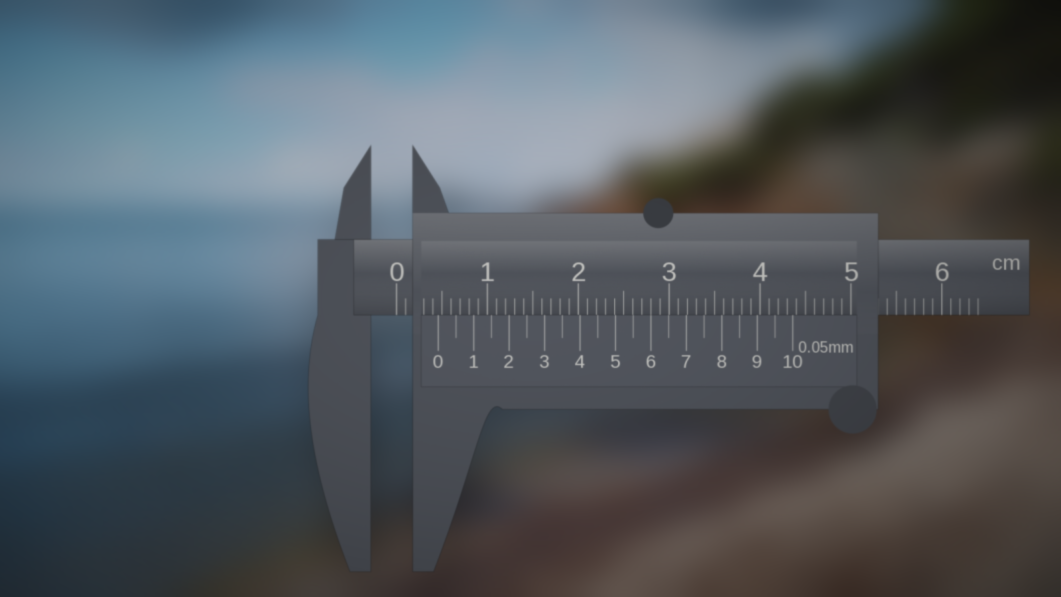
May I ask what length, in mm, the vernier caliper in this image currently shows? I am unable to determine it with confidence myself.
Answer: 4.6 mm
